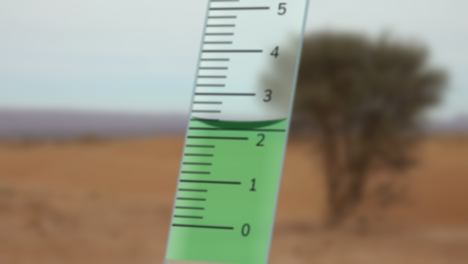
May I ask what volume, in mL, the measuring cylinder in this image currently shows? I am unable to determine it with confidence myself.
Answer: 2.2 mL
